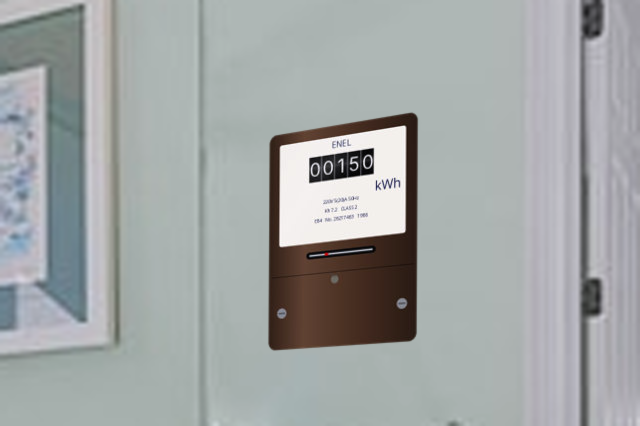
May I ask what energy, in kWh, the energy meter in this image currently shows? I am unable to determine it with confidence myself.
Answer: 150 kWh
